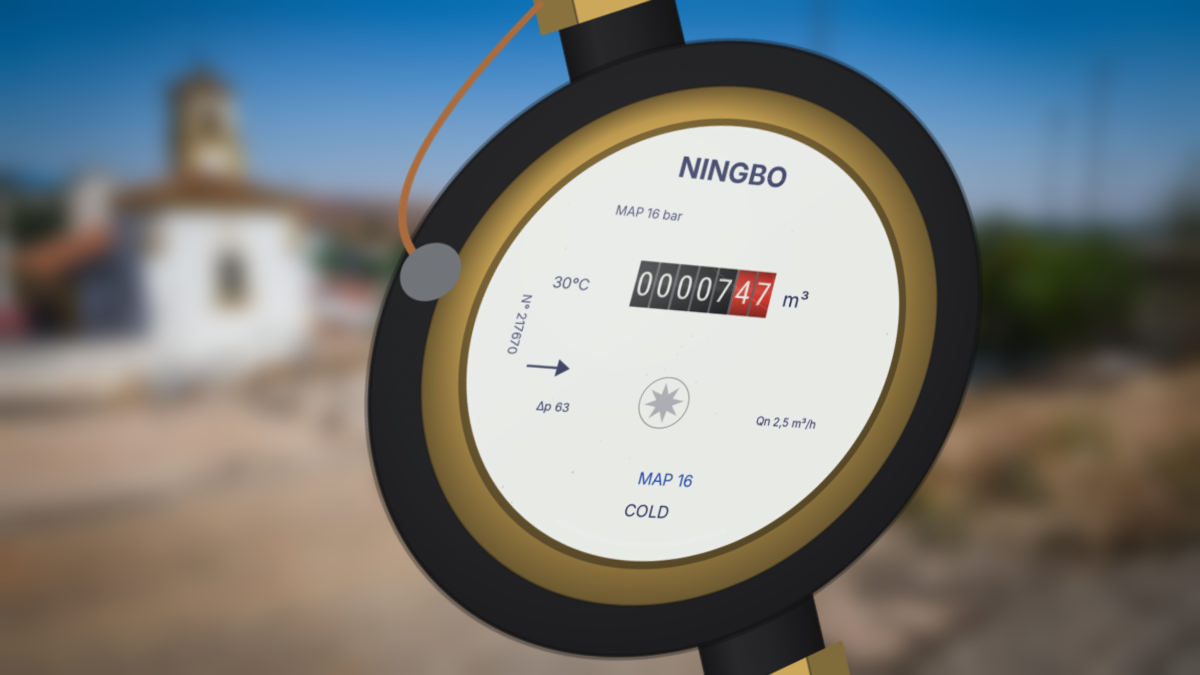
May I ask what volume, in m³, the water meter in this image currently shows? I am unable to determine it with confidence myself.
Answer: 7.47 m³
